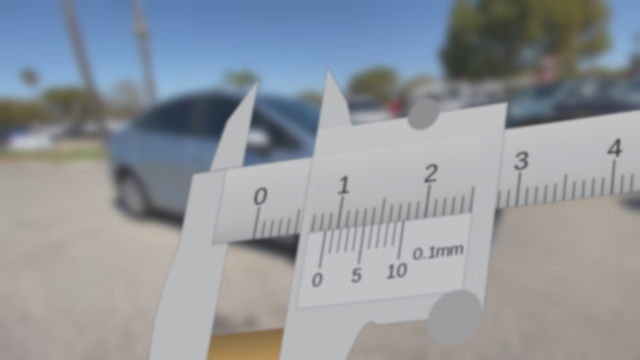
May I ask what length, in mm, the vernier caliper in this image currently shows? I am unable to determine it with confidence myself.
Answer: 8.6 mm
